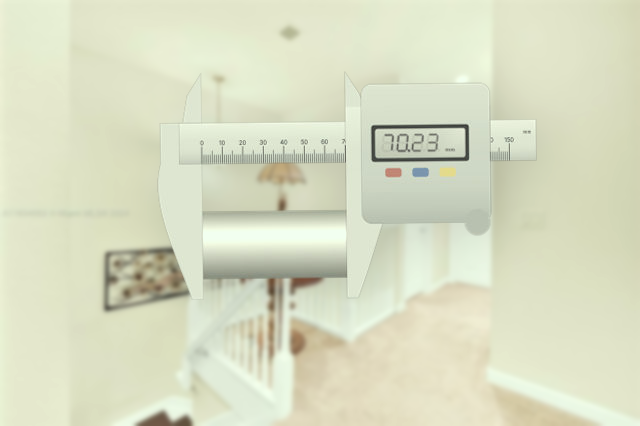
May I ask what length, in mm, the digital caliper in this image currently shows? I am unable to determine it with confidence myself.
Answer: 70.23 mm
